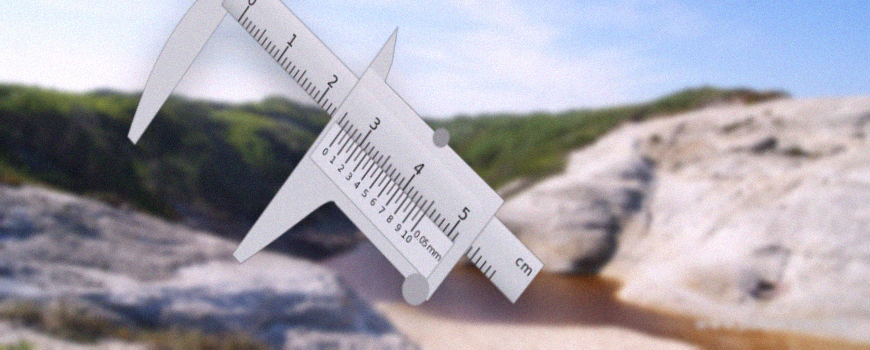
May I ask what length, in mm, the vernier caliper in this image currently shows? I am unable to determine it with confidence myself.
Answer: 26.0 mm
